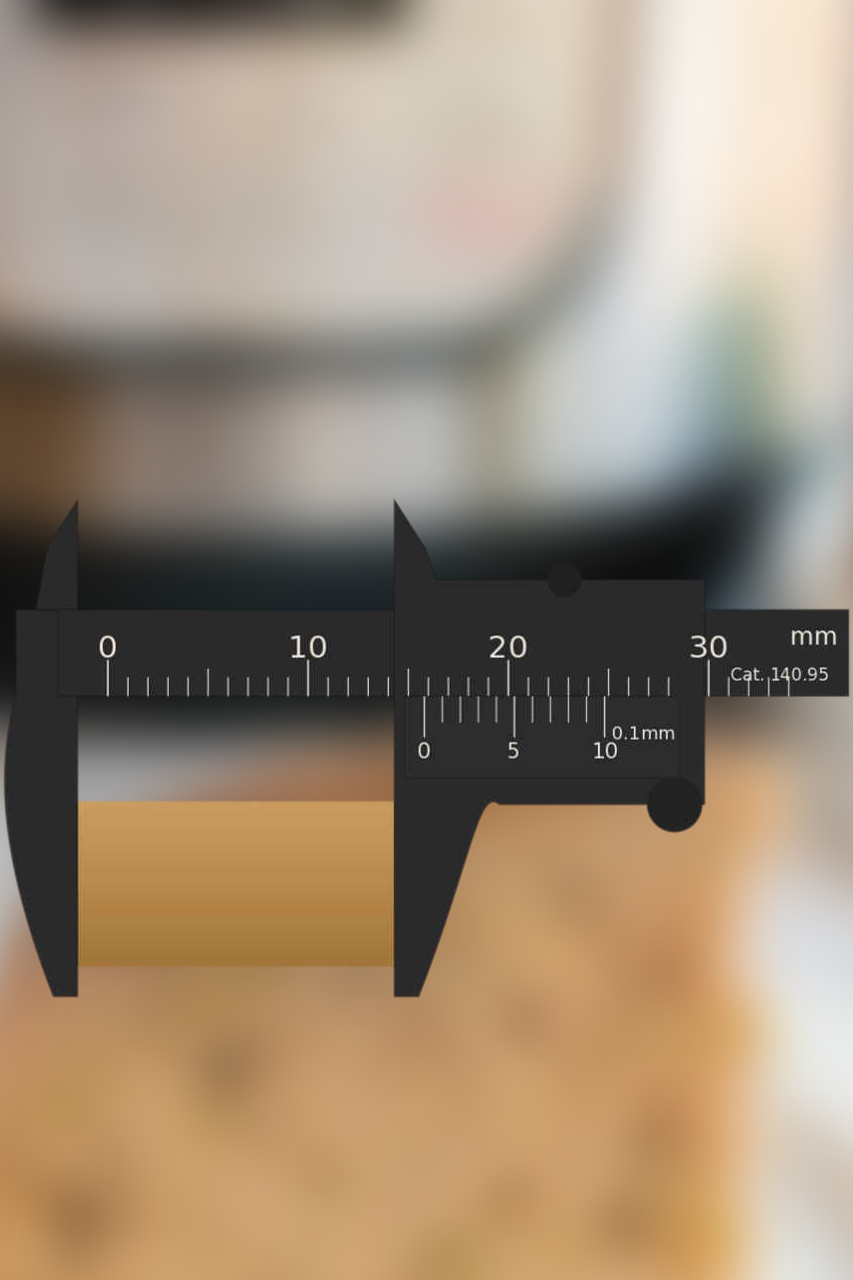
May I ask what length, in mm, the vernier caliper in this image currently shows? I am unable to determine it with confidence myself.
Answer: 15.8 mm
